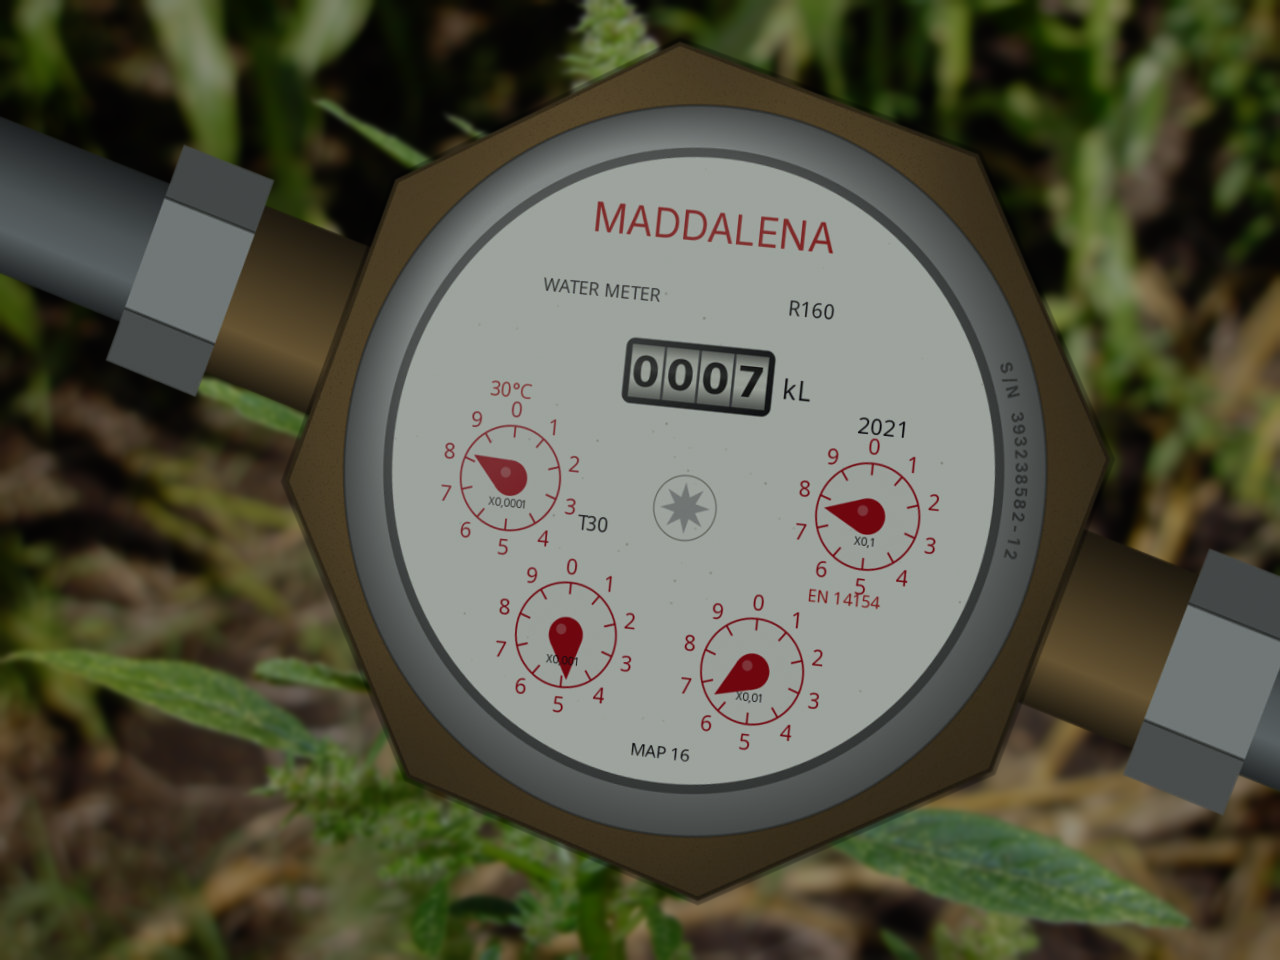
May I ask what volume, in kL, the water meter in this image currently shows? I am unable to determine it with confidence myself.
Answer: 7.7648 kL
